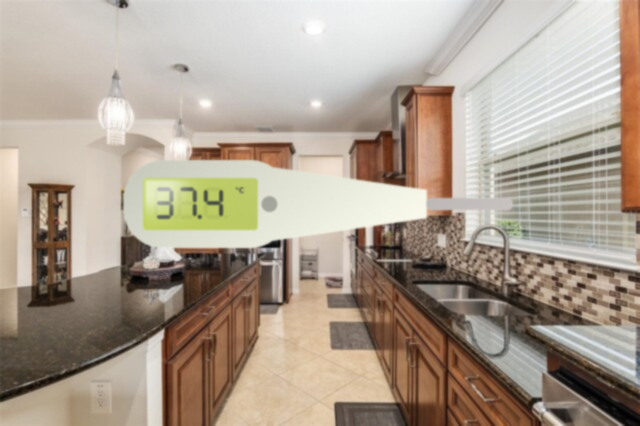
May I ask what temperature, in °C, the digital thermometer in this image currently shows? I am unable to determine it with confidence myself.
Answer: 37.4 °C
